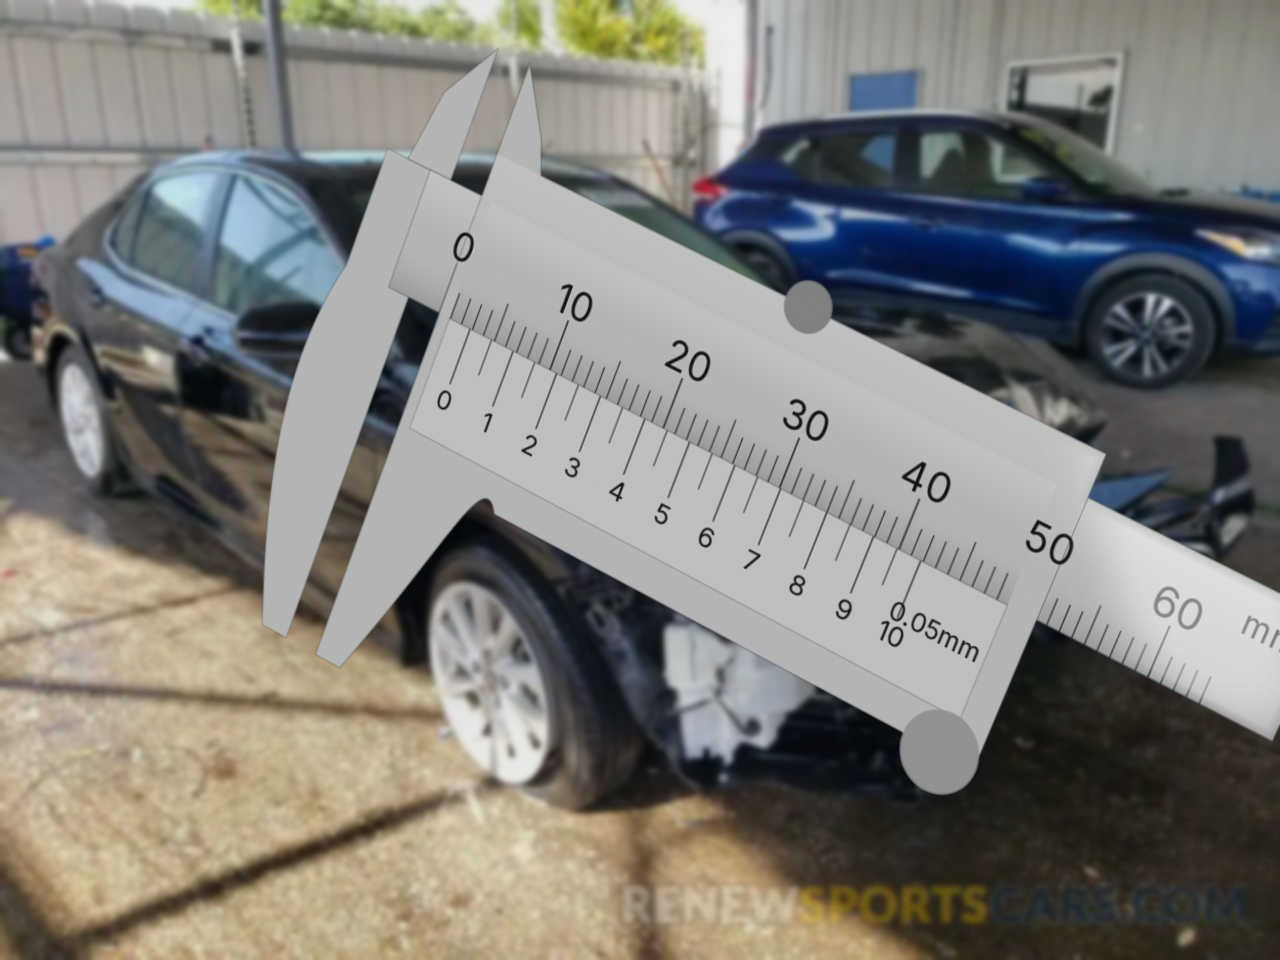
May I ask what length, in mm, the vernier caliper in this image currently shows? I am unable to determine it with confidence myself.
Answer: 2.8 mm
